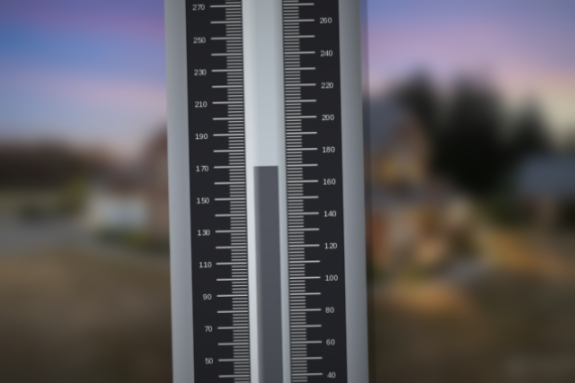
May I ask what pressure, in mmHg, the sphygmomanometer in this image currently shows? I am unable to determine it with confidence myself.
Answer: 170 mmHg
